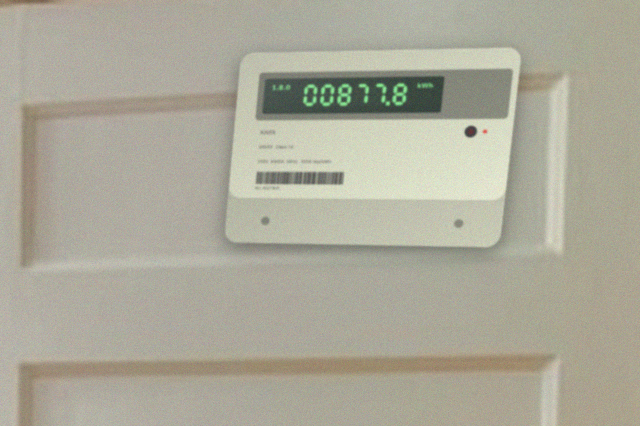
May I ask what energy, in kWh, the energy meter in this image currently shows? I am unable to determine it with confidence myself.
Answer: 877.8 kWh
